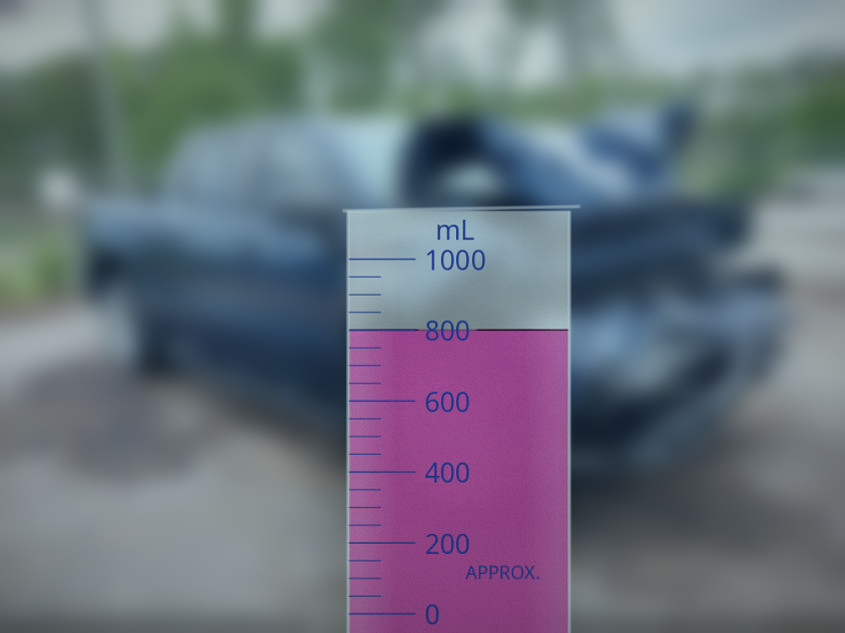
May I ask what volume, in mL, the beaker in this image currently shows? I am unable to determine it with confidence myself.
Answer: 800 mL
